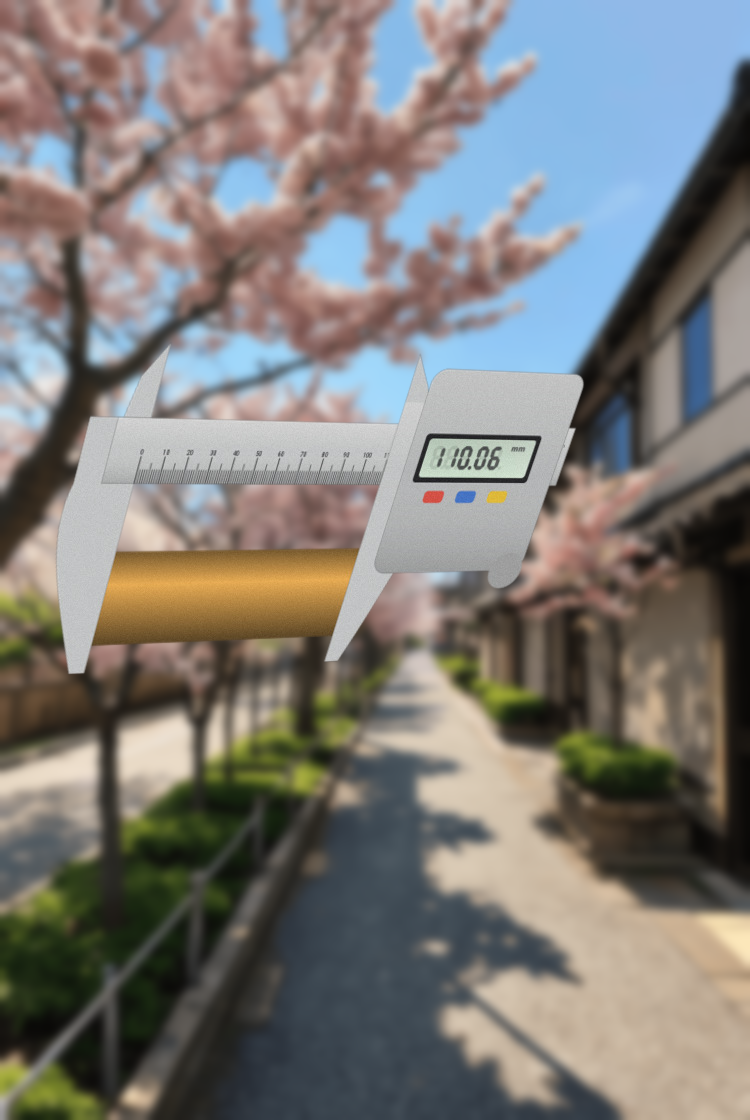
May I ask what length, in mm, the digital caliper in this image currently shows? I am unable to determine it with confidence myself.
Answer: 110.06 mm
